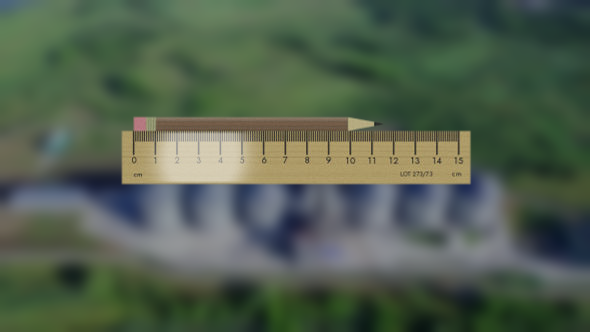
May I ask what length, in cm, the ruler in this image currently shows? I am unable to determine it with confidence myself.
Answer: 11.5 cm
